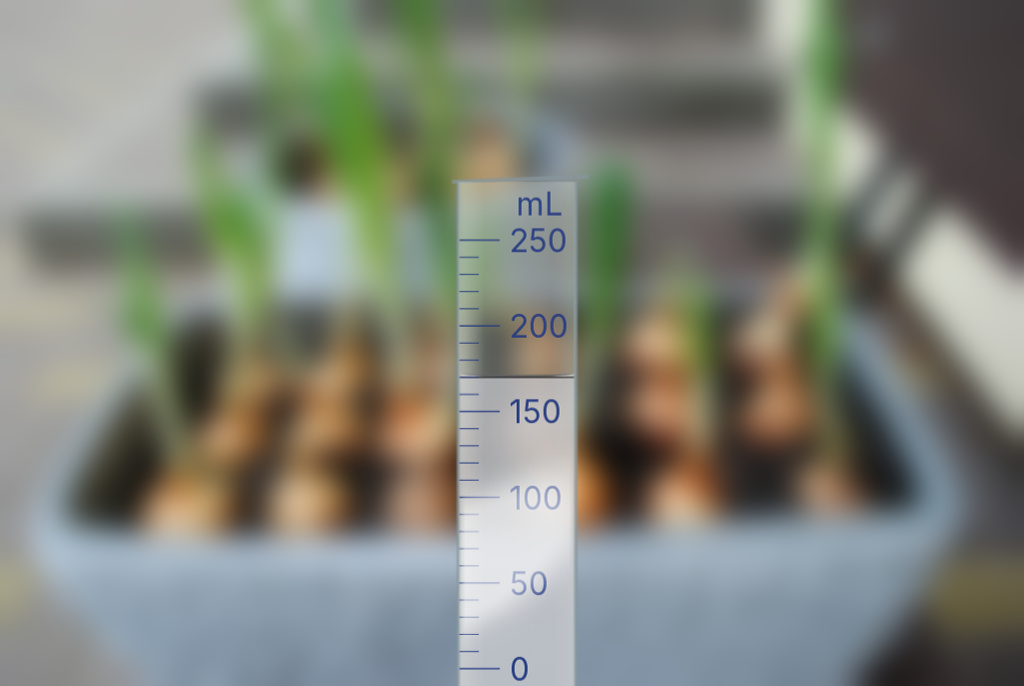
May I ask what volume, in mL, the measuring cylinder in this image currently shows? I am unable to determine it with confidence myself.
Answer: 170 mL
